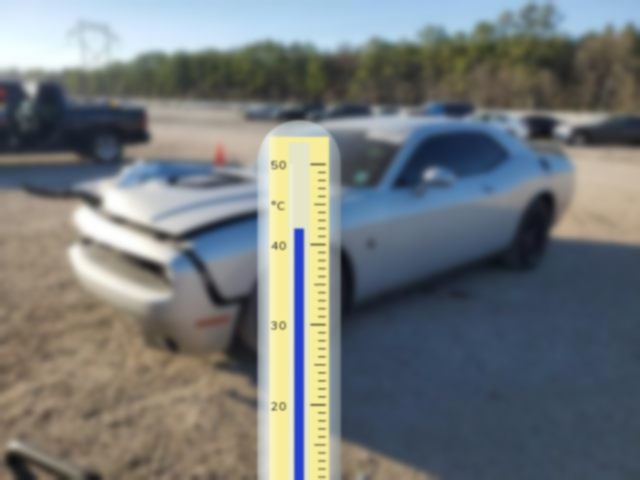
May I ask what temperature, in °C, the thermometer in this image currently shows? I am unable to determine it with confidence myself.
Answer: 42 °C
